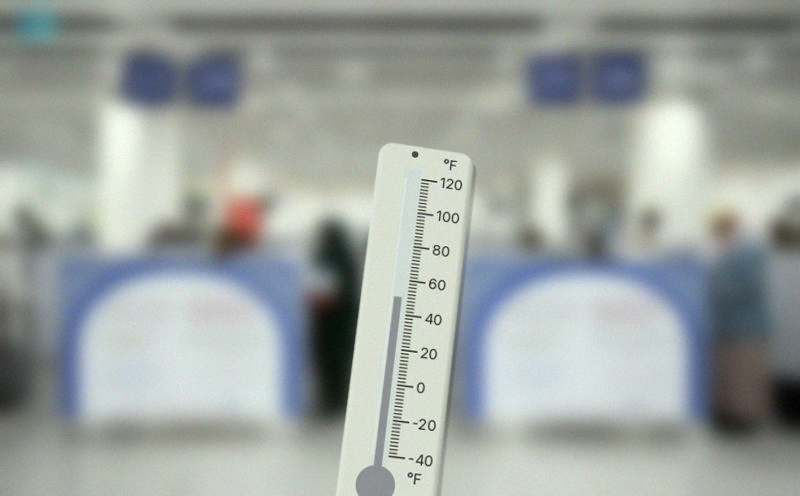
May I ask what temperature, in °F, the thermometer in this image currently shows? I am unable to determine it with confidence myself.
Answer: 50 °F
